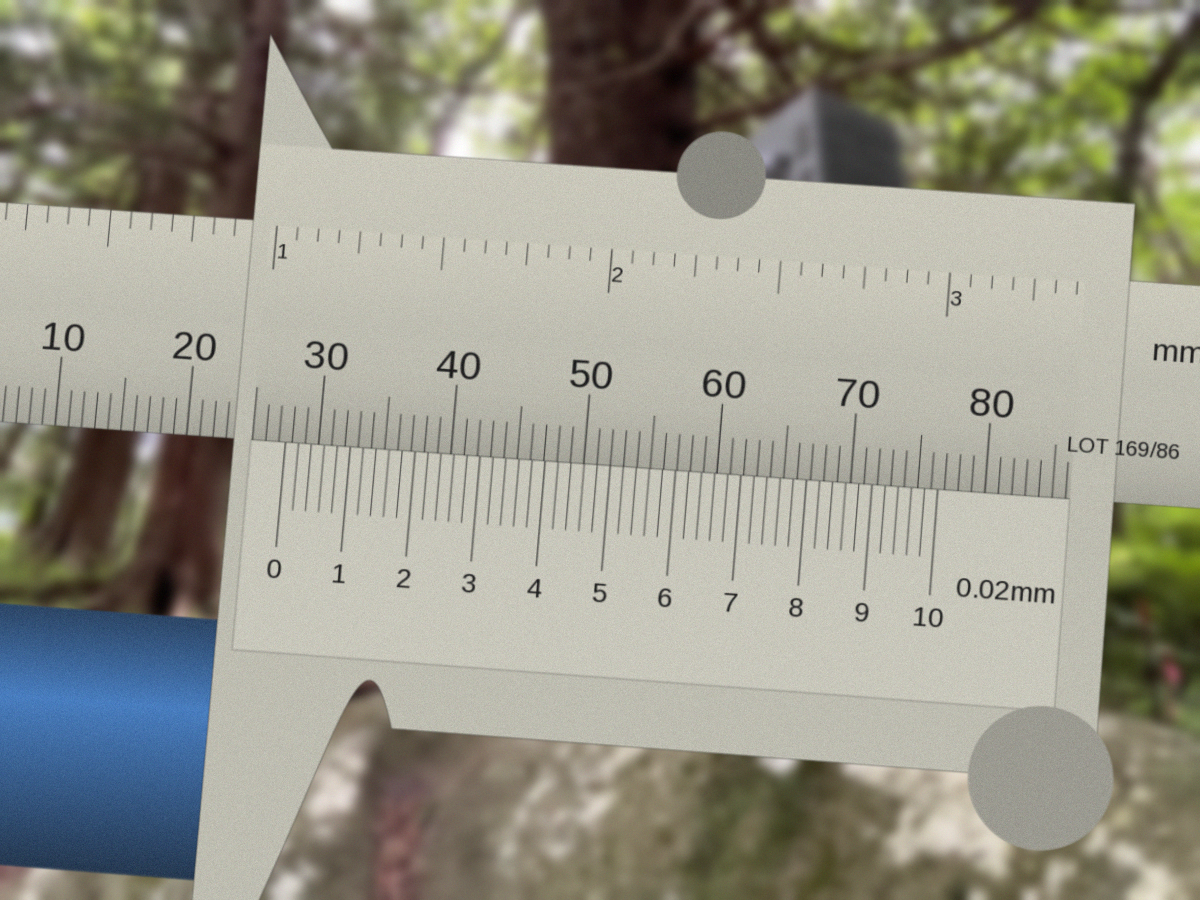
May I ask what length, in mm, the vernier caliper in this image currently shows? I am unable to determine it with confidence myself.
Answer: 27.5 mm
